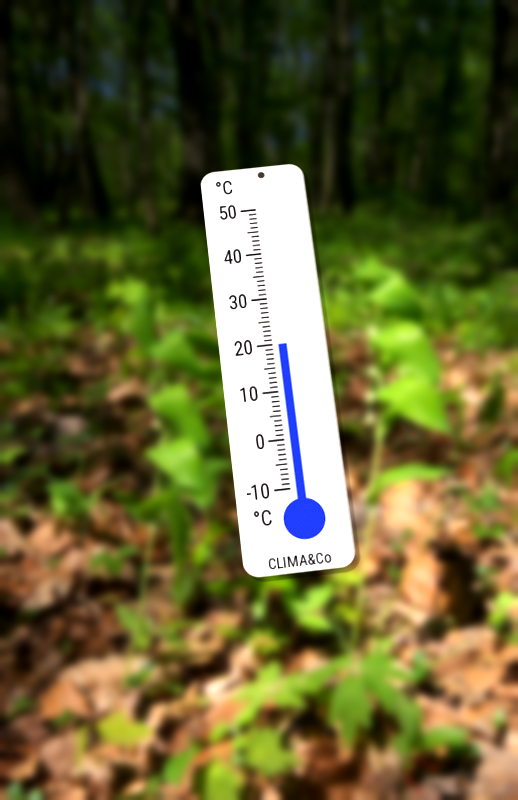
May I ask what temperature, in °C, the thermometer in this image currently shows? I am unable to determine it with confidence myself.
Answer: 20 °C
